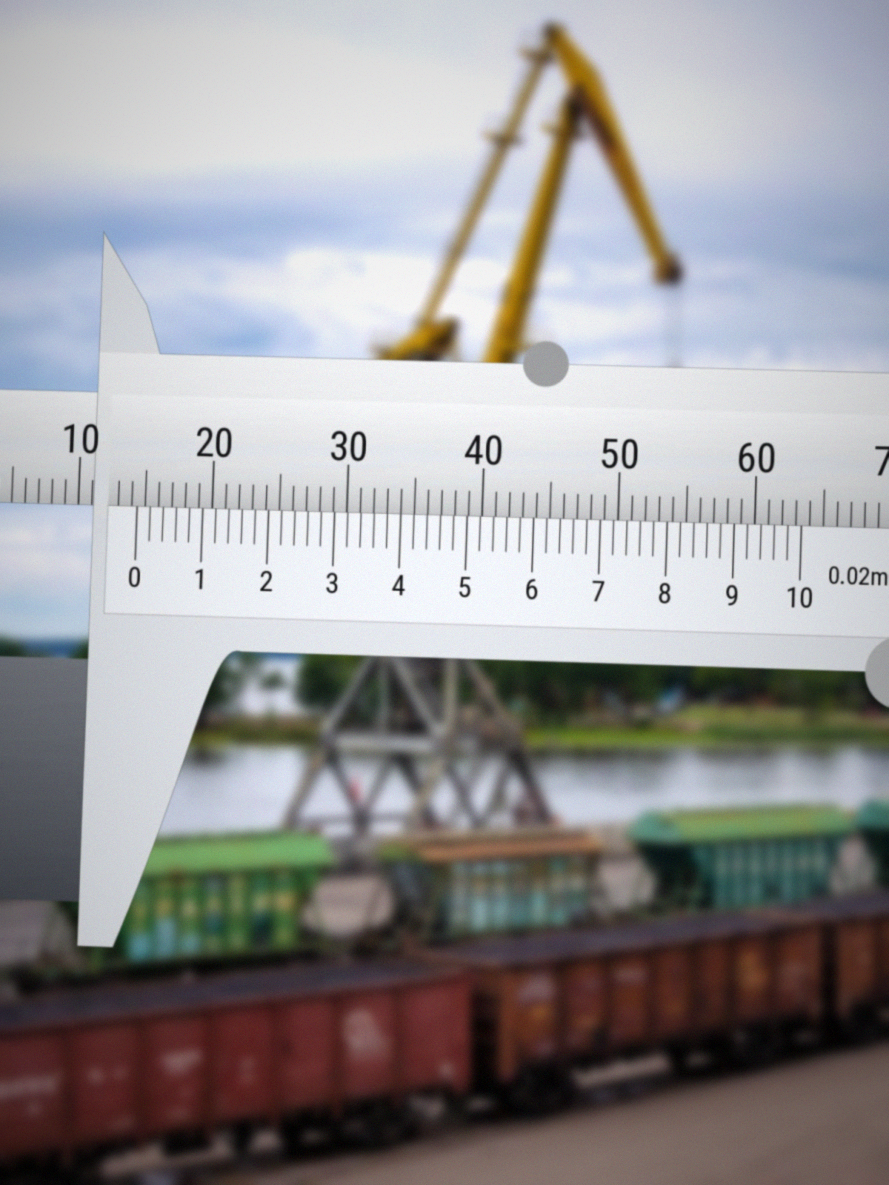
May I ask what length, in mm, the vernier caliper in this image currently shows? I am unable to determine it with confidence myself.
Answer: 14.4 mm
